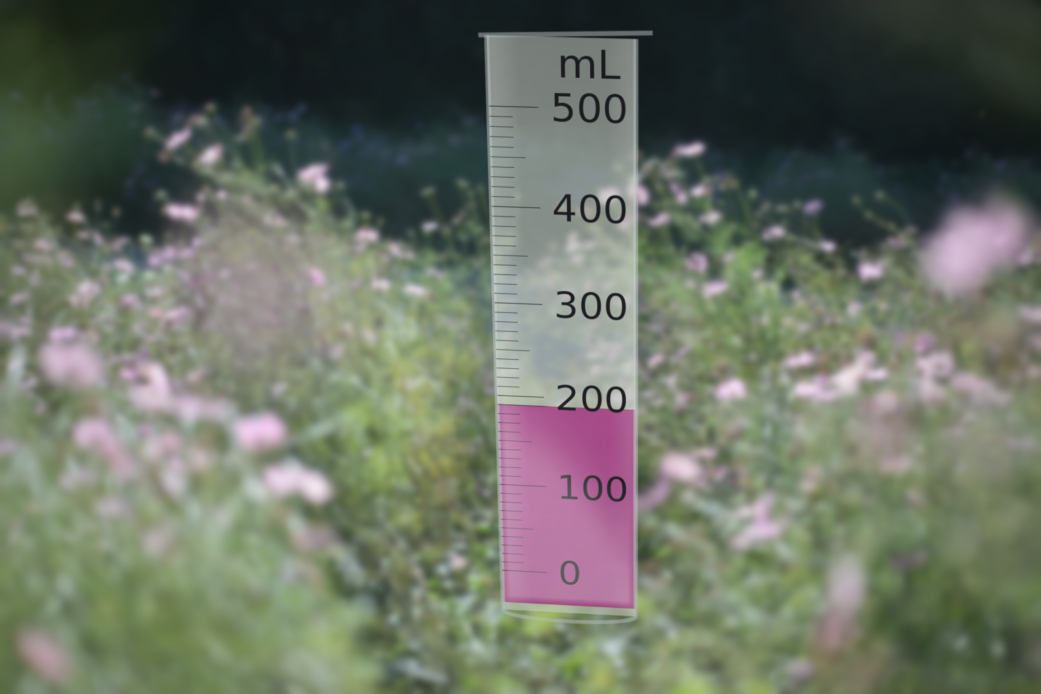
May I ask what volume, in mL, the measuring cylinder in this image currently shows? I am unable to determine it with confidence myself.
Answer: 190 mL
